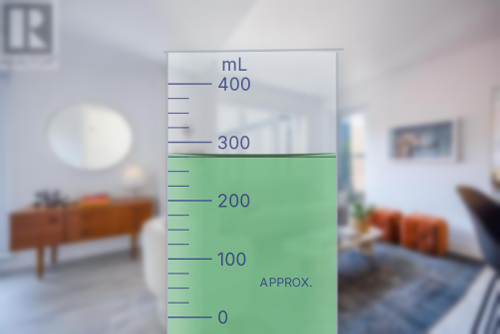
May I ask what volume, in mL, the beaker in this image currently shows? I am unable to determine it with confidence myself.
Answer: 275 mL
